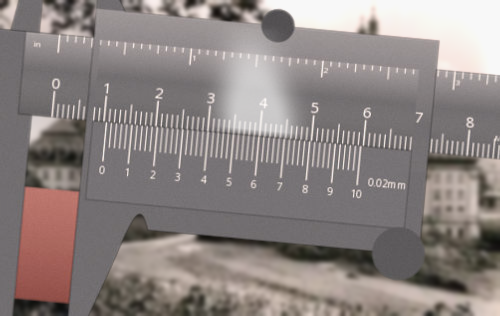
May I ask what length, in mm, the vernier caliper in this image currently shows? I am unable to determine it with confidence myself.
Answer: 10.5 mm
